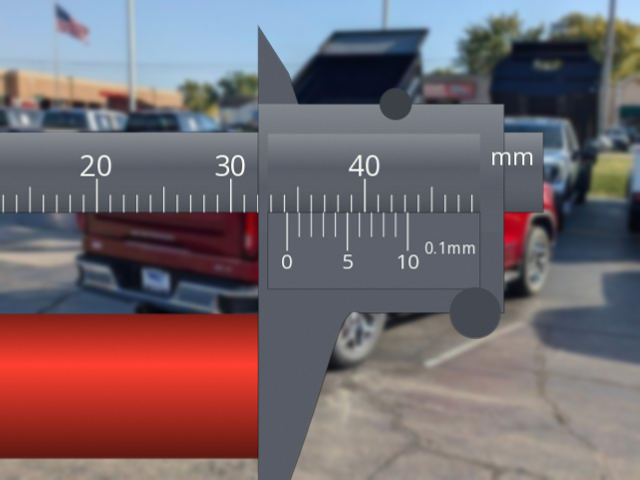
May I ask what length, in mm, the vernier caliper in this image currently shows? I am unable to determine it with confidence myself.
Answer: 34.2 mm
